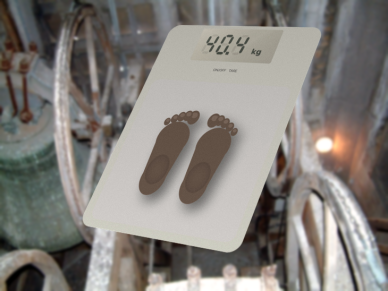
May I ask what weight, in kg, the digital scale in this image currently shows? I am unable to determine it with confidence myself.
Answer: 40.4 kg
